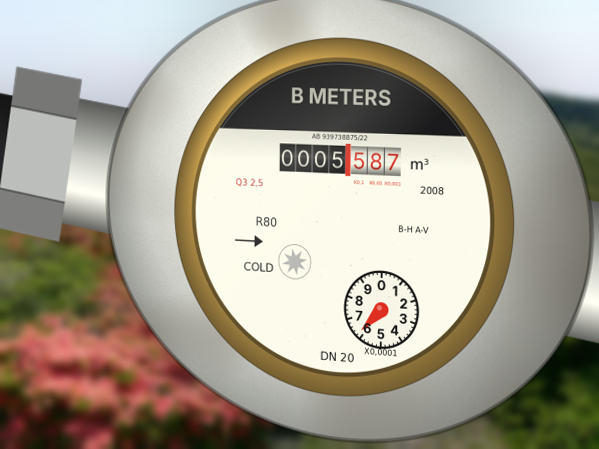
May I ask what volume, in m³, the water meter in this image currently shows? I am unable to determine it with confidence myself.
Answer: 5.5876 m³
